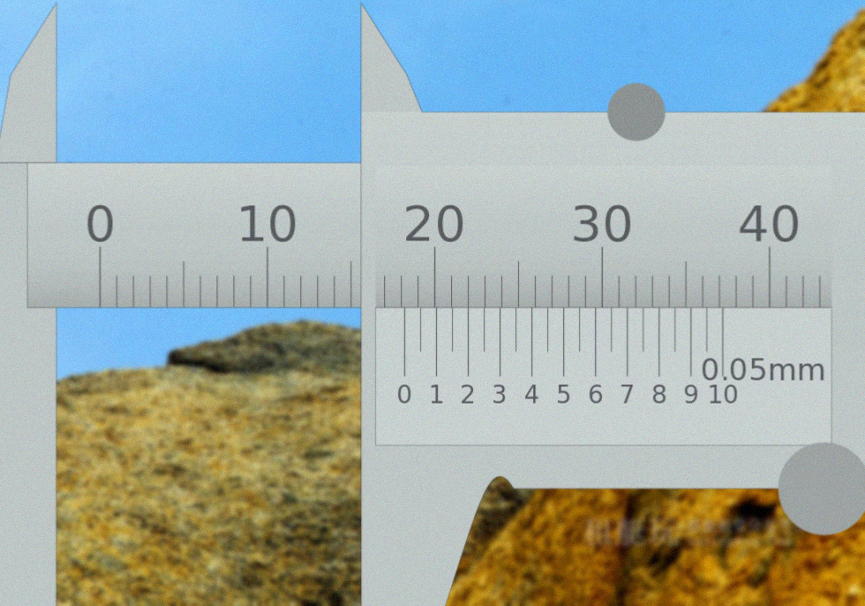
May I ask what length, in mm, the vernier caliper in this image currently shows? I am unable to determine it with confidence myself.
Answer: 18.2 mm
